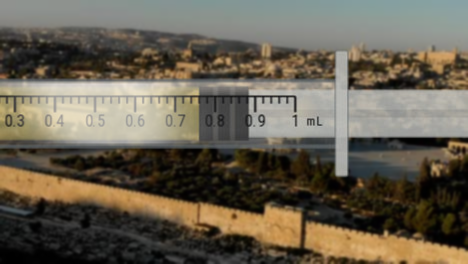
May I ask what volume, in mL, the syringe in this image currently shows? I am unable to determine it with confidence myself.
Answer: 0.76 mL
